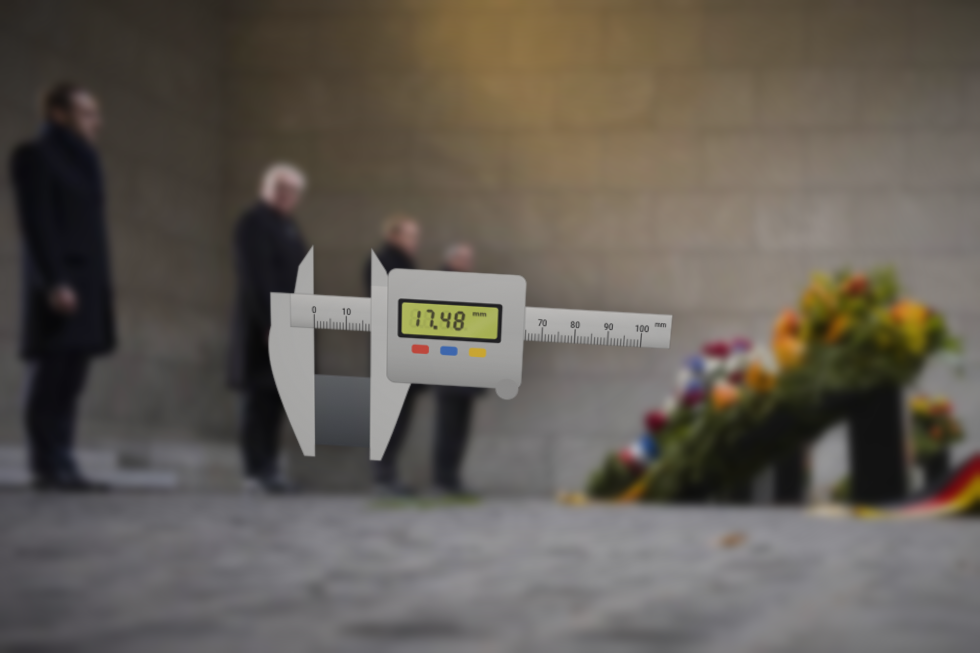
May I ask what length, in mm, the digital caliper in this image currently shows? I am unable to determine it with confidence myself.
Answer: 17.48 mm
